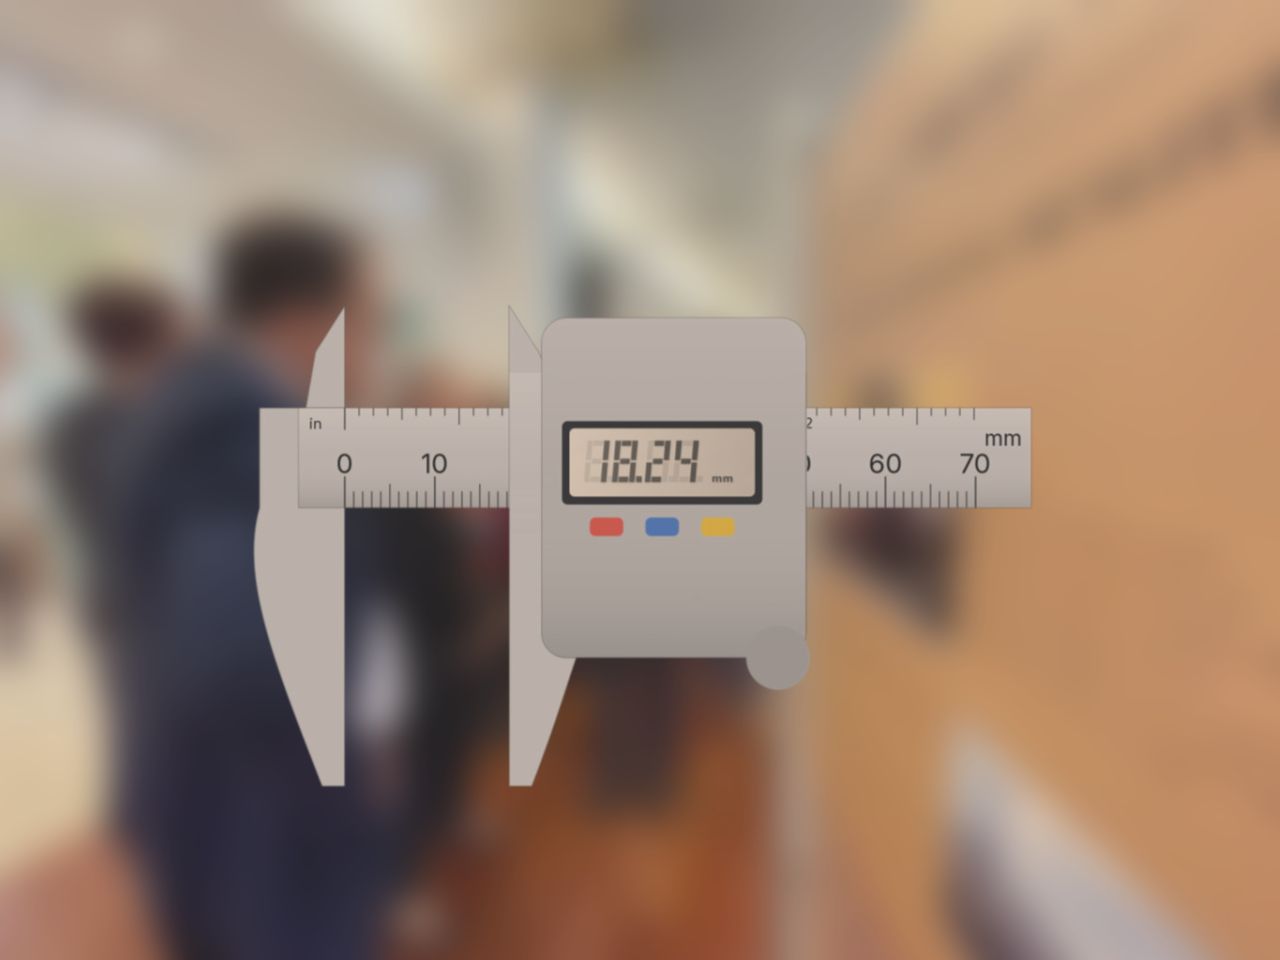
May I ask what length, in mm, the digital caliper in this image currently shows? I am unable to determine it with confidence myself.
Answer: 18.24 mm
